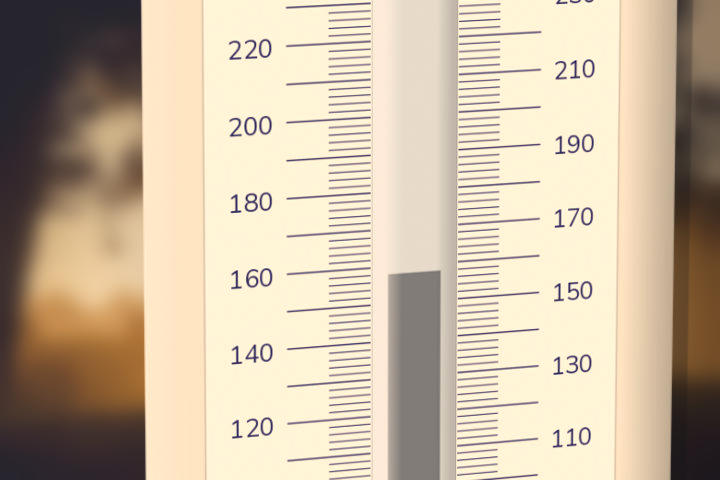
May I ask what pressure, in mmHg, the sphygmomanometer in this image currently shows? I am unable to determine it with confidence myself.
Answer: 158 mmHg
